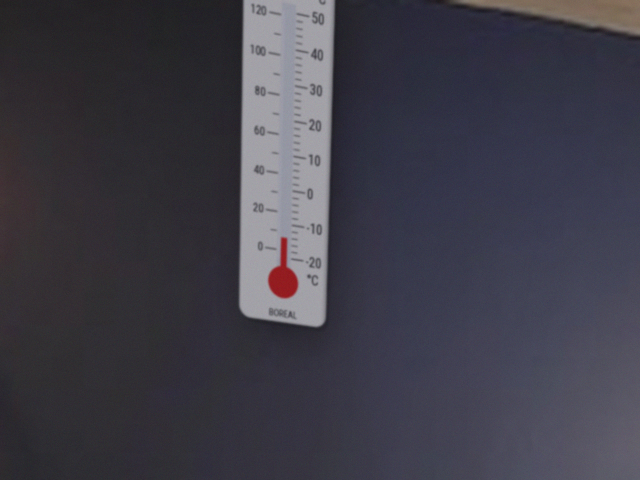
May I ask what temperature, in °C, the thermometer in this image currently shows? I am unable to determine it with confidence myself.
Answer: -14 °C
